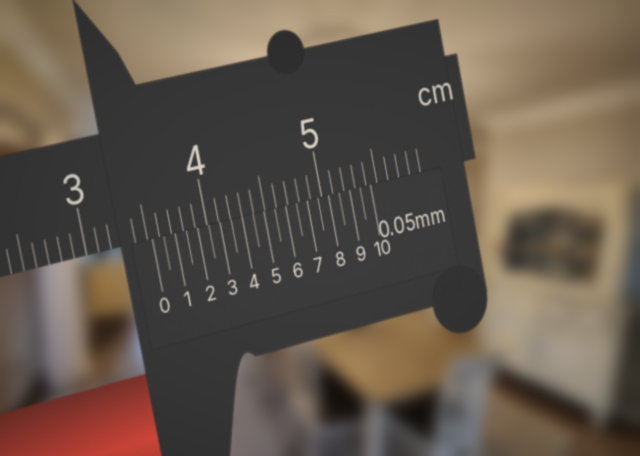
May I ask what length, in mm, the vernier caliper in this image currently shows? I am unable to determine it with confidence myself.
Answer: 35.4 mm
